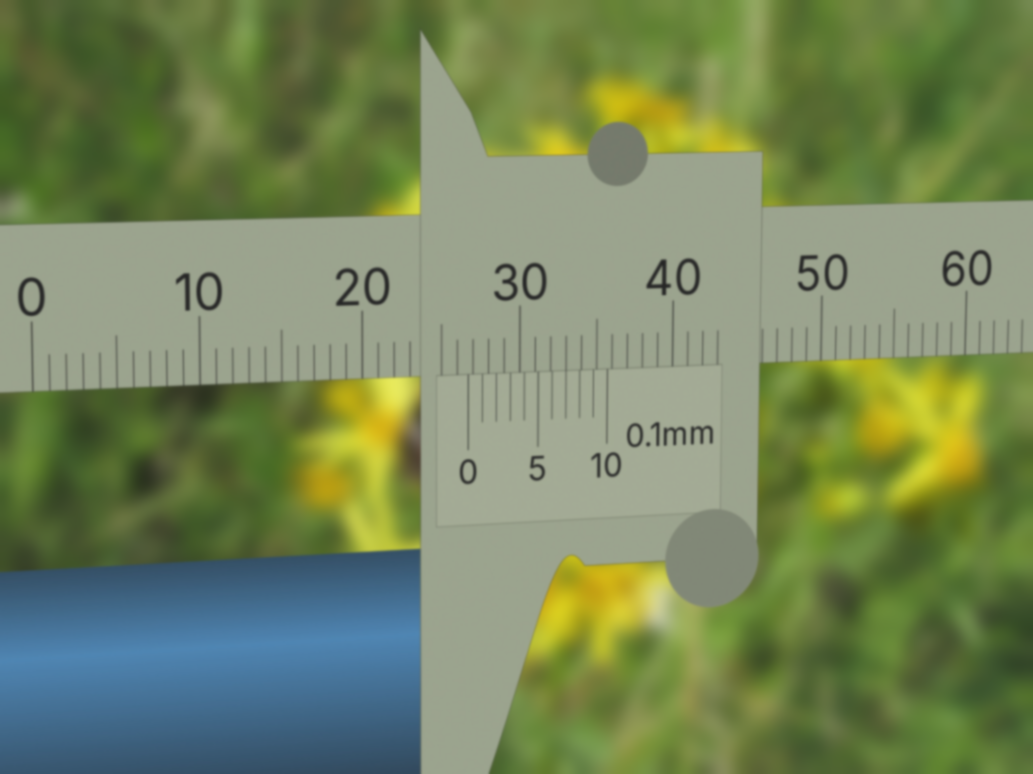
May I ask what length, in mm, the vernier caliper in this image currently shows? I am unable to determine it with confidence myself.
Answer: 26.7 mm
